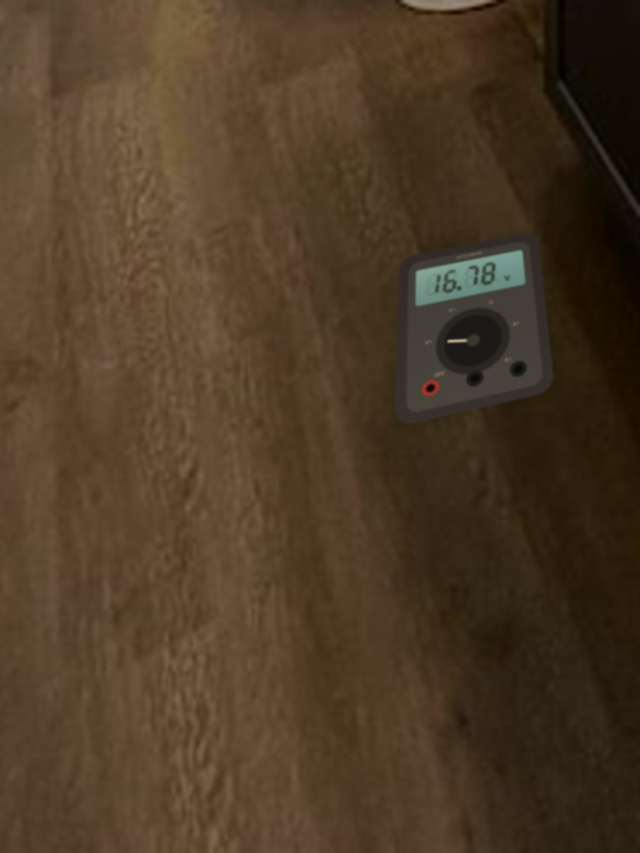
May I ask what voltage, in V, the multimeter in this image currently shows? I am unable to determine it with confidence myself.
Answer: 16.78 V
